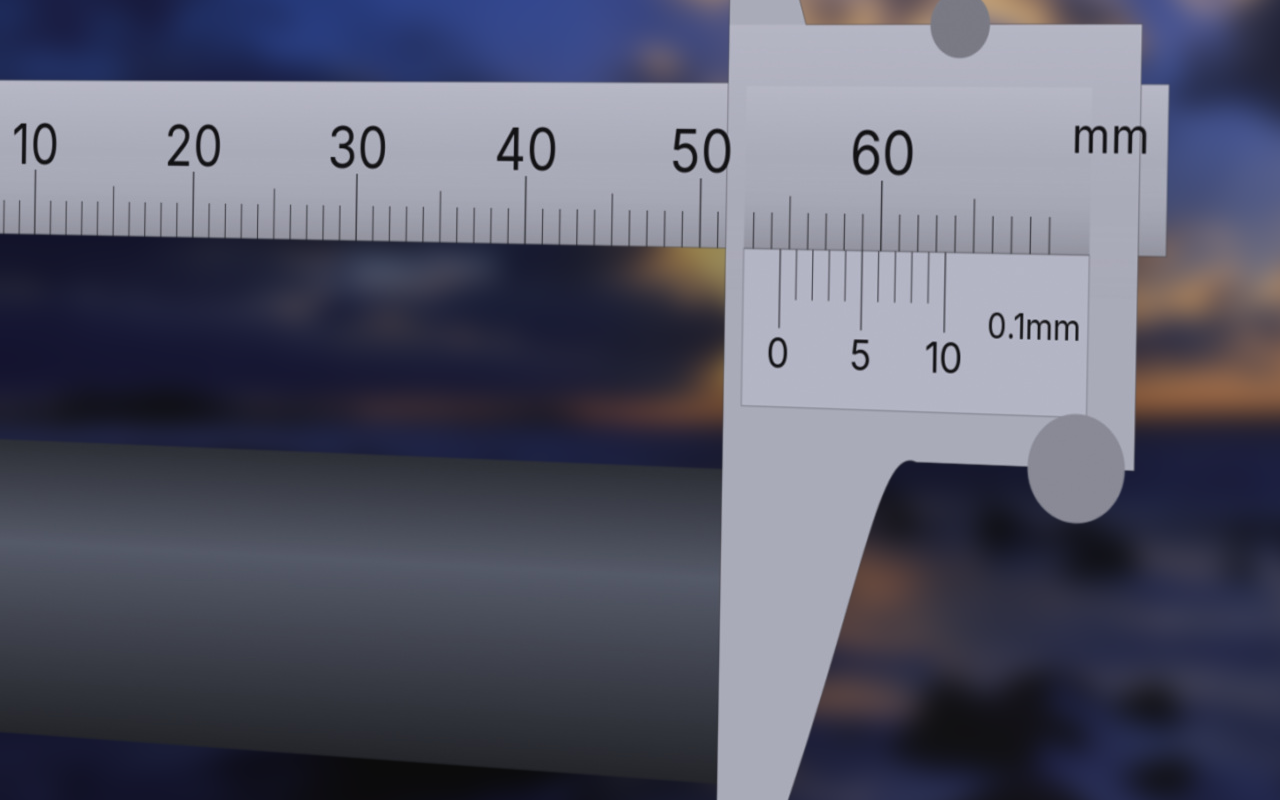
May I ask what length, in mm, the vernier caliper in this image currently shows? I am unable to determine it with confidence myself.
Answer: 54.5 mm
